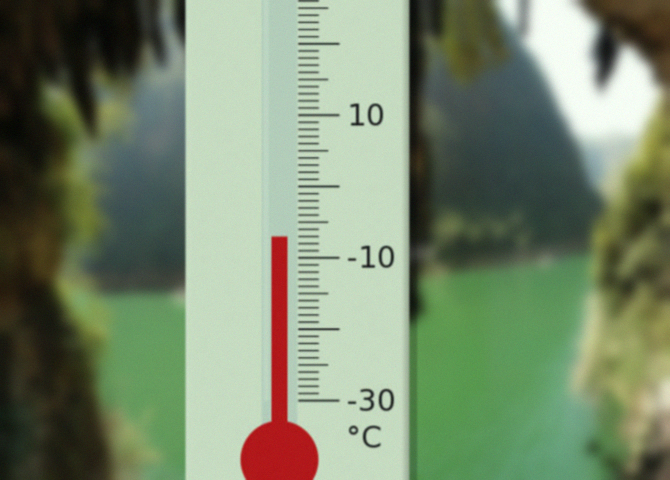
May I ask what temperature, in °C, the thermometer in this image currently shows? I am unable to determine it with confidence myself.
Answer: -7 °C
